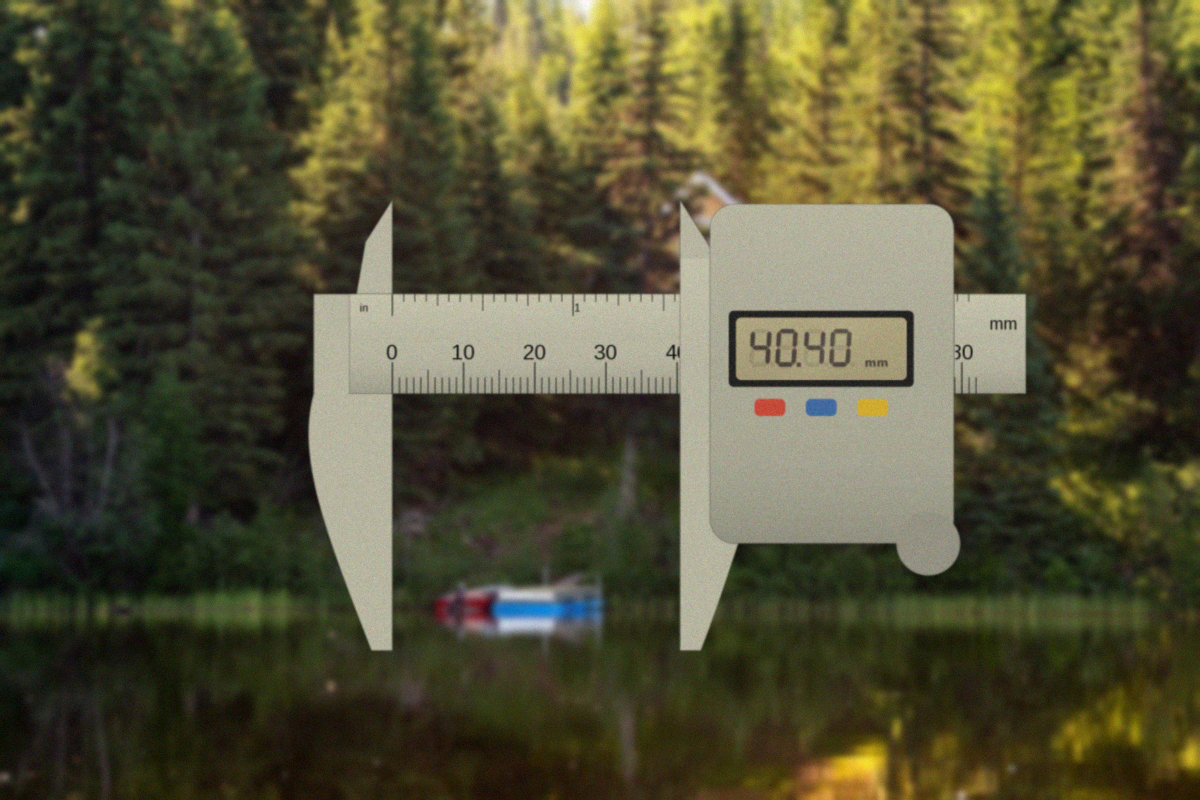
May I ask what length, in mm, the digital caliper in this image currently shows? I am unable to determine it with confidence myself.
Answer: 40.40 mm
